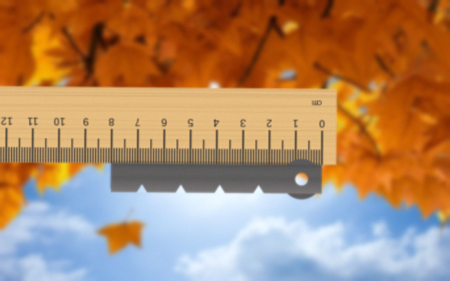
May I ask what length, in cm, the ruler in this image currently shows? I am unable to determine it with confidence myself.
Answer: 8 cm
